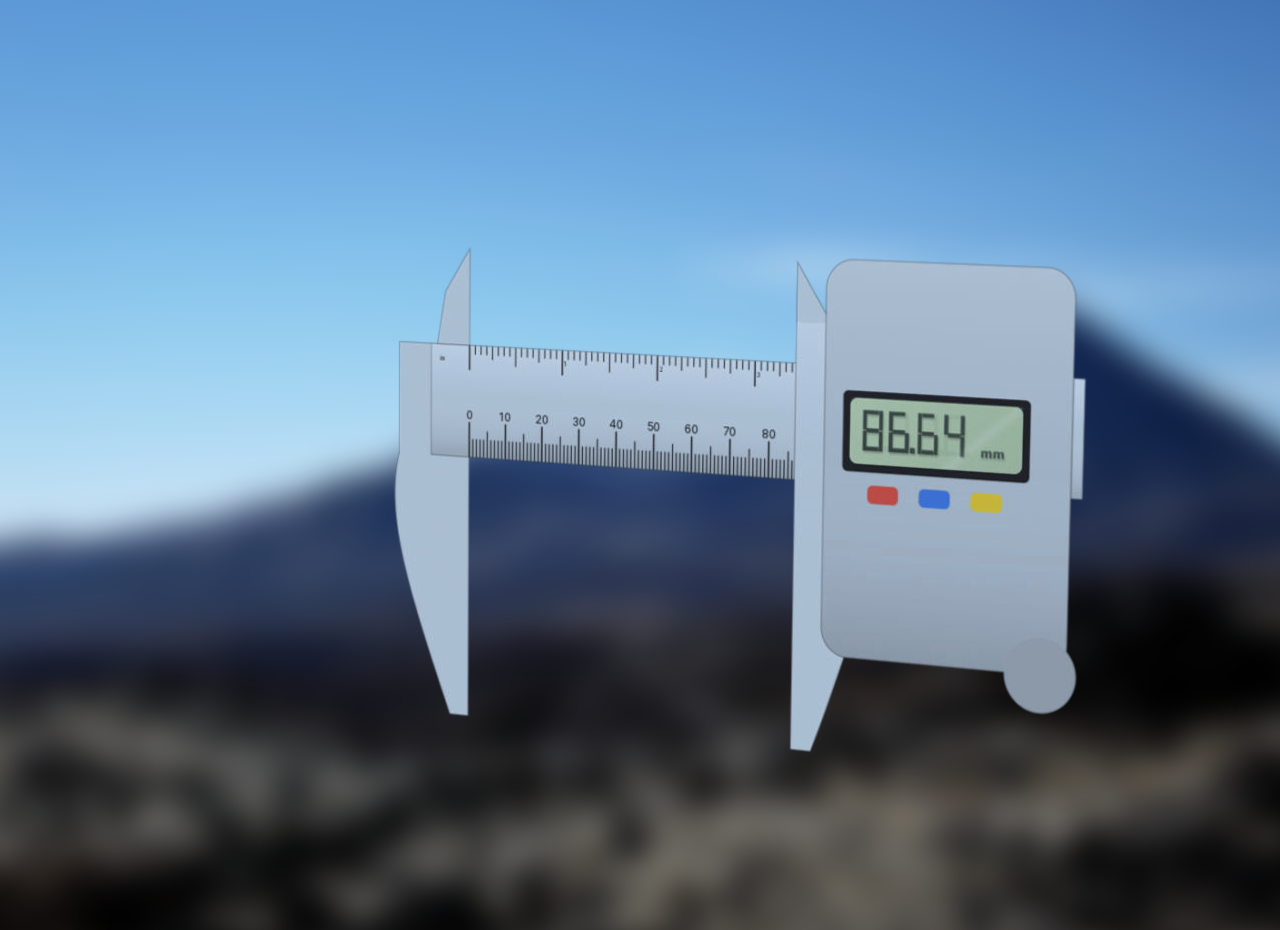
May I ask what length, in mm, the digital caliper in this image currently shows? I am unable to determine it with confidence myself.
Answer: 86.64 mm
